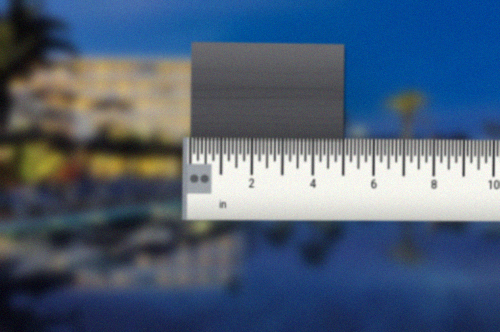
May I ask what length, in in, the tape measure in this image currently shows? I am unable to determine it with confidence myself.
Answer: 5 in
